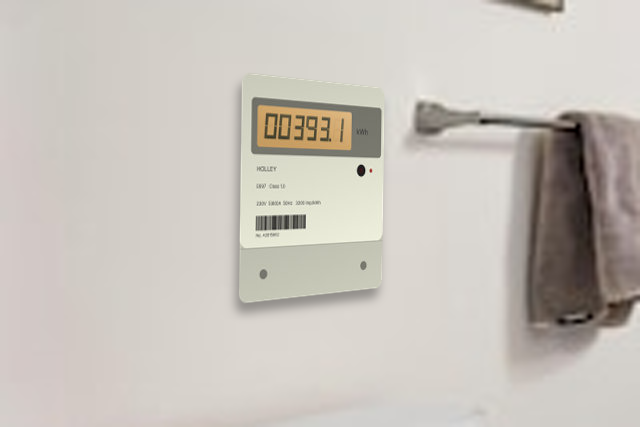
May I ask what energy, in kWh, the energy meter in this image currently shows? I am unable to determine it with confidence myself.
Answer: 393.1 kWh
